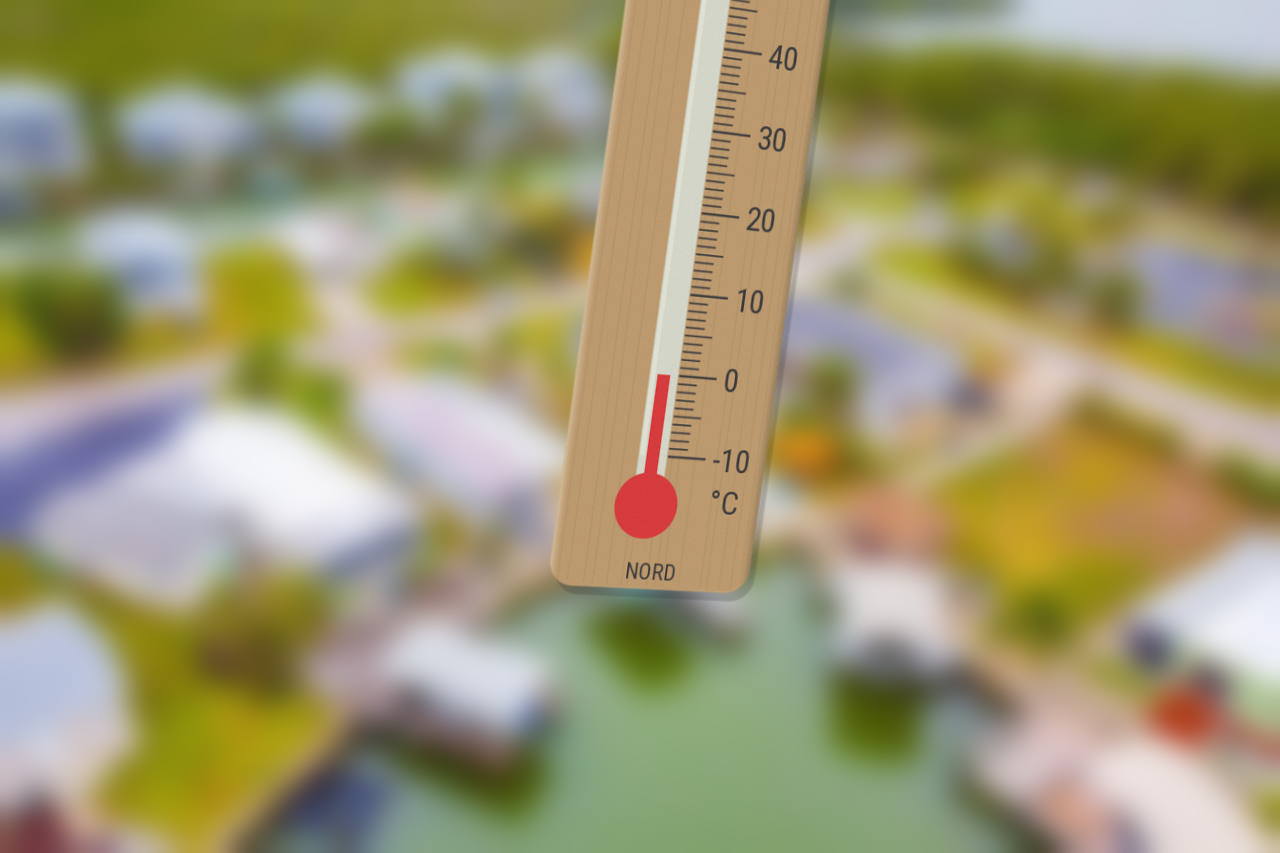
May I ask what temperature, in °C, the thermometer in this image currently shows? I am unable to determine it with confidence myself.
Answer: 0 °C
